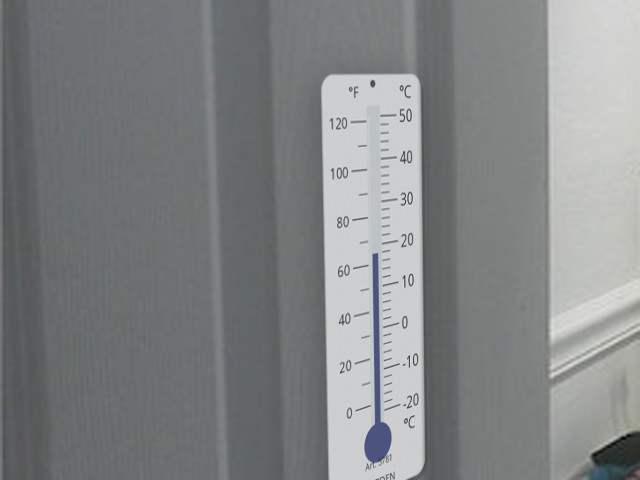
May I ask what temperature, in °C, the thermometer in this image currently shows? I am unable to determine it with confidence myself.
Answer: 18 °C
